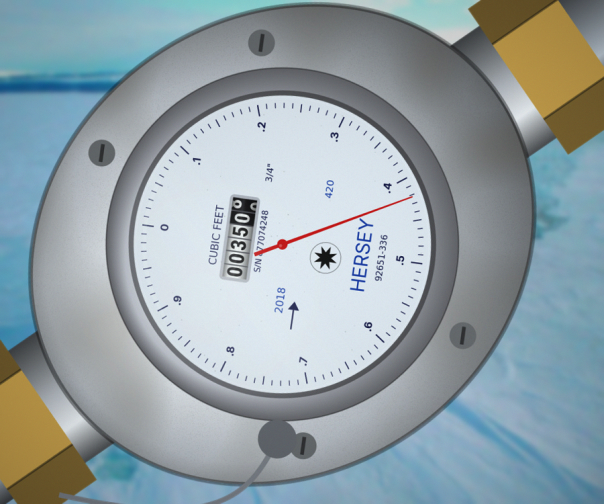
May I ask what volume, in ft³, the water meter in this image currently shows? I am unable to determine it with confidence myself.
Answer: 3508.42 ft³
